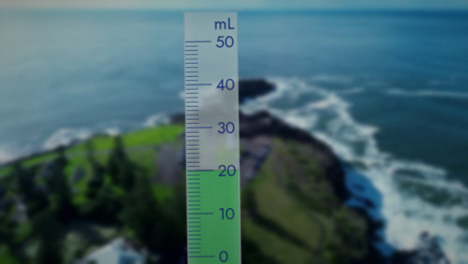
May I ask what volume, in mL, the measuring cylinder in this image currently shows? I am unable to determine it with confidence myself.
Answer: 20 mL
